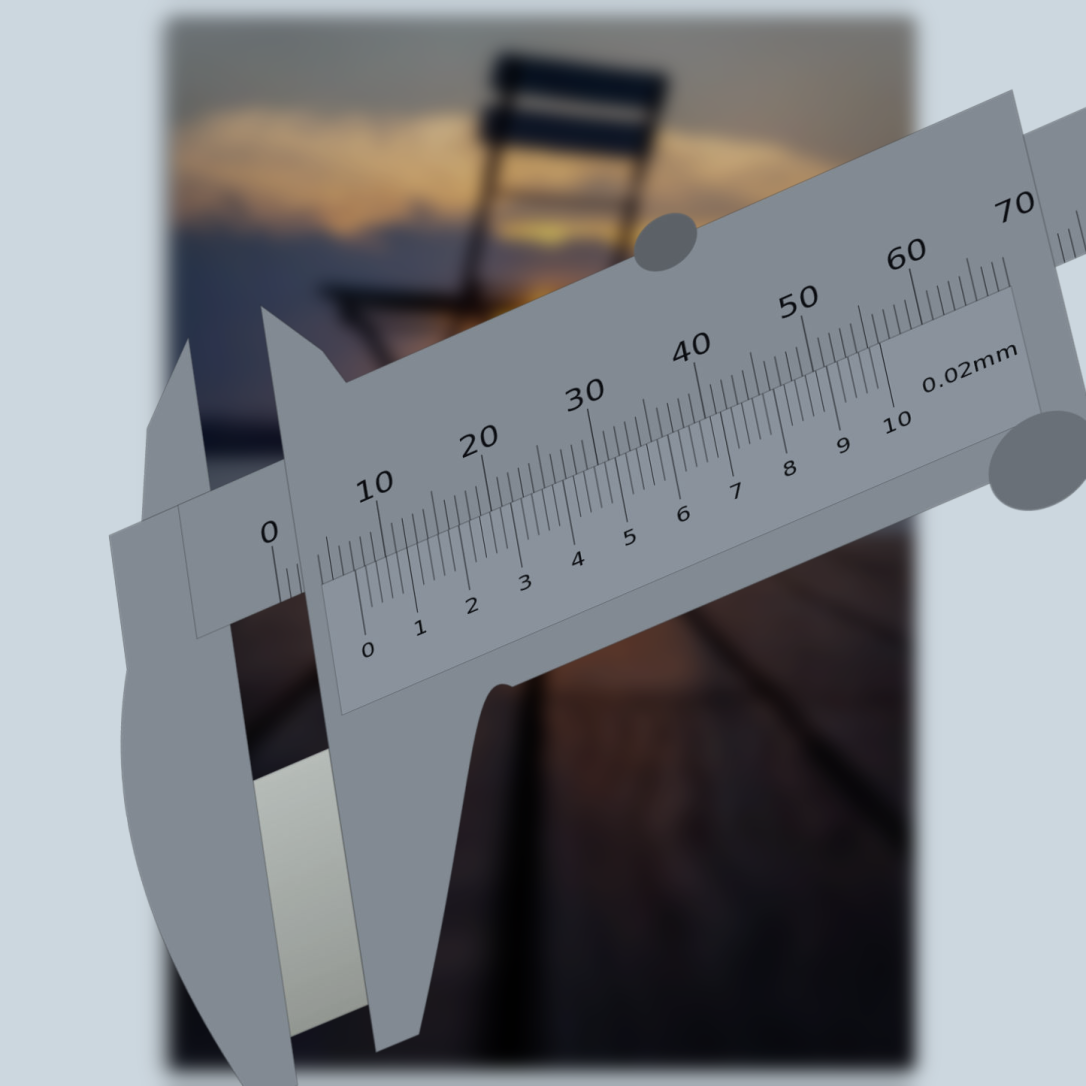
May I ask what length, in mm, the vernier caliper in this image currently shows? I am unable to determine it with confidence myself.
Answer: 7.1 mm
